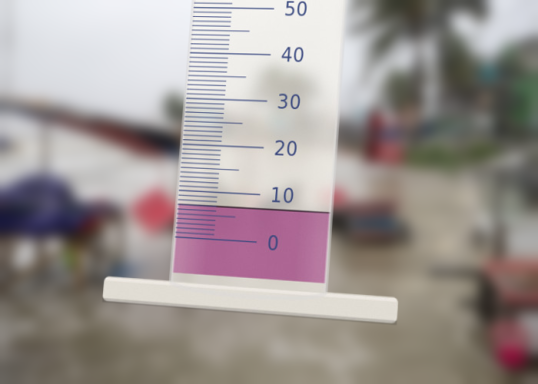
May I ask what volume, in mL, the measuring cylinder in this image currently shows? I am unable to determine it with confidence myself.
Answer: 7 mL
